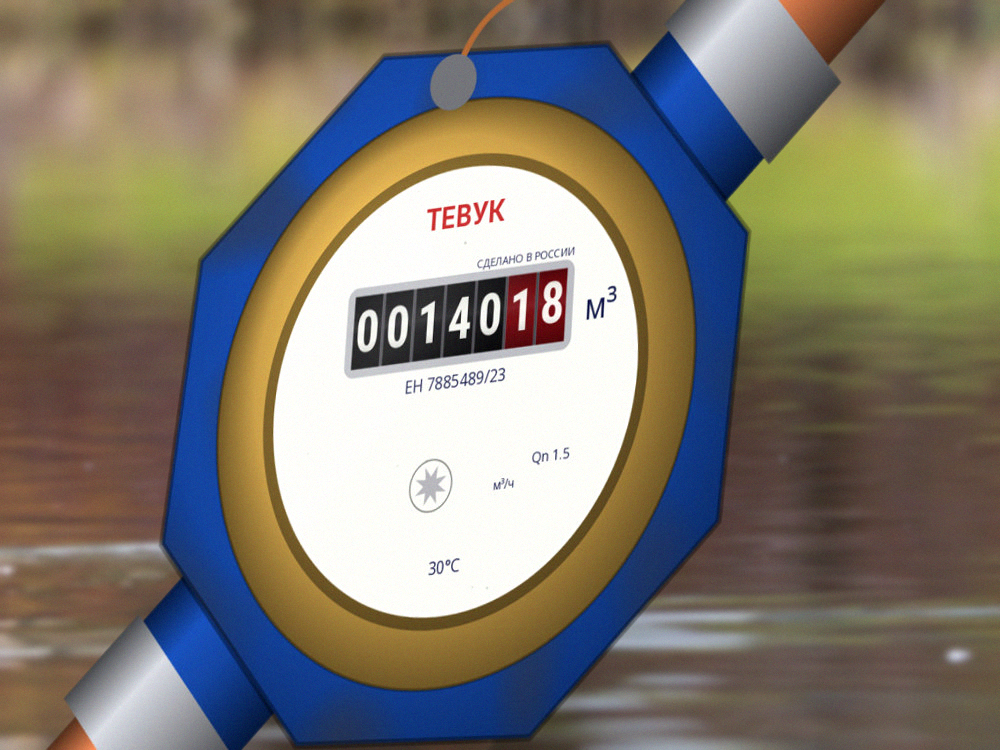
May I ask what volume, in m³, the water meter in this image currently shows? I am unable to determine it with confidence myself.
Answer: 140.18 m³
